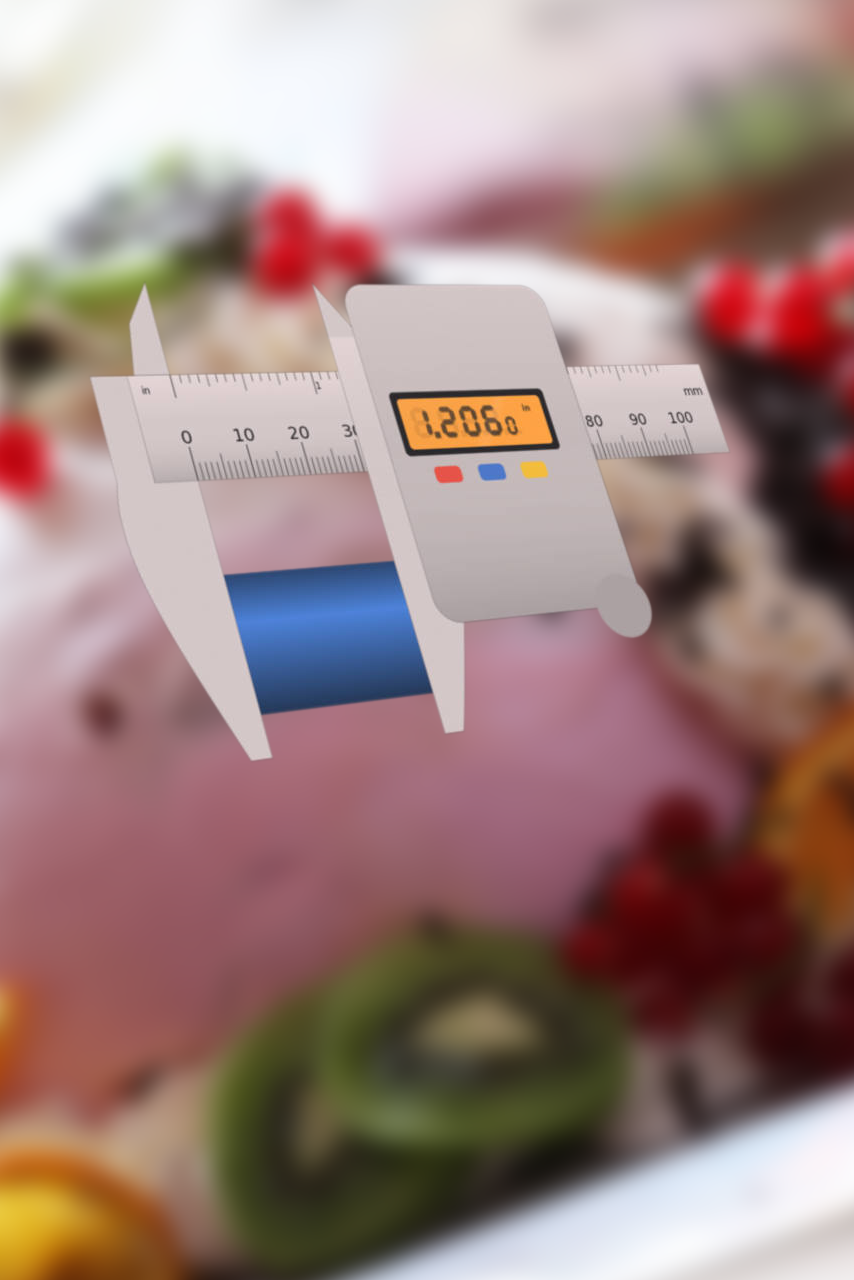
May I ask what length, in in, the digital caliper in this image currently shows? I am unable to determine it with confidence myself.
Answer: 1.2060 in
